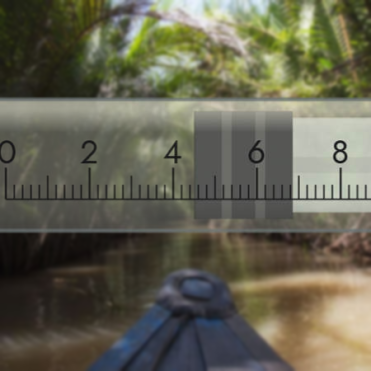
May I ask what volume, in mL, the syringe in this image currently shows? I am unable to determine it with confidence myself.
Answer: 4.5 mL
